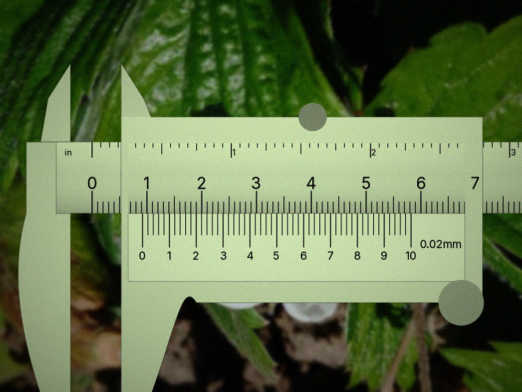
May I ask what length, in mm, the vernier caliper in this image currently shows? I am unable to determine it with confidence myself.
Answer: 9.2 mm
